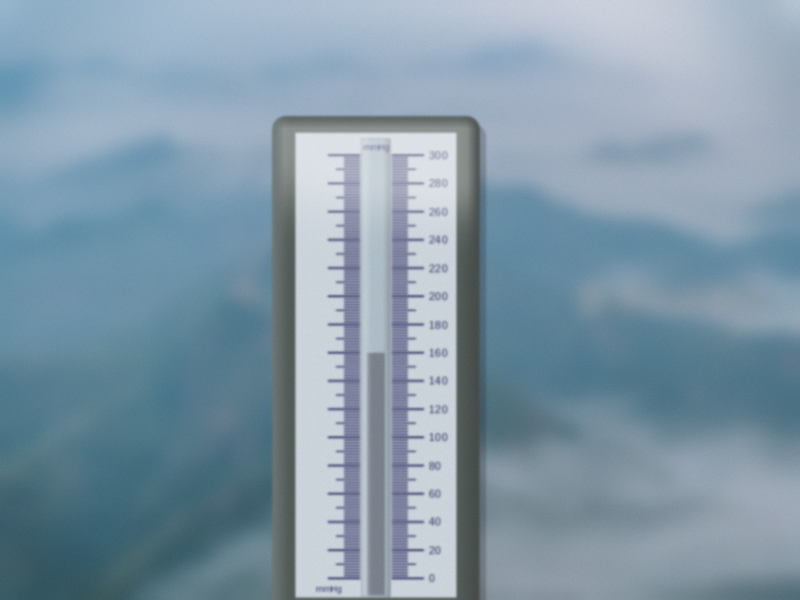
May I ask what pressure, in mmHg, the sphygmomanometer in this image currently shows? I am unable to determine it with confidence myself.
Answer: 160 mmHg
